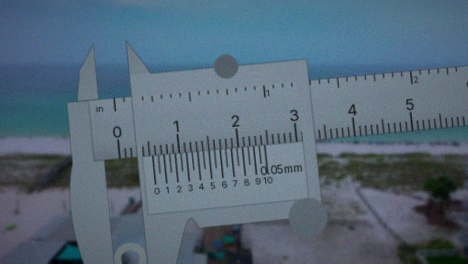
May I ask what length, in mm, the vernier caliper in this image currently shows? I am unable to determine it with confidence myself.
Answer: 5.5 mm
